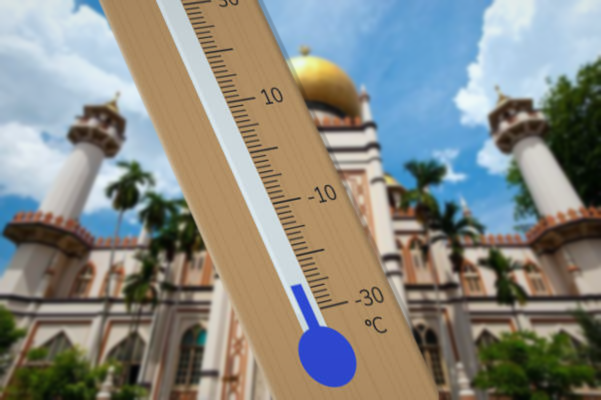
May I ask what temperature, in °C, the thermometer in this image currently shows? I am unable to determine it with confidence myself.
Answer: -25 °C
